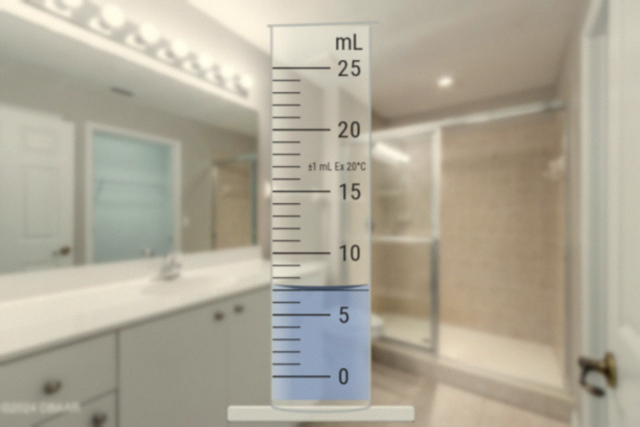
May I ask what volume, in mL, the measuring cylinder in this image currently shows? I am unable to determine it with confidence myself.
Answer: 7 mL
